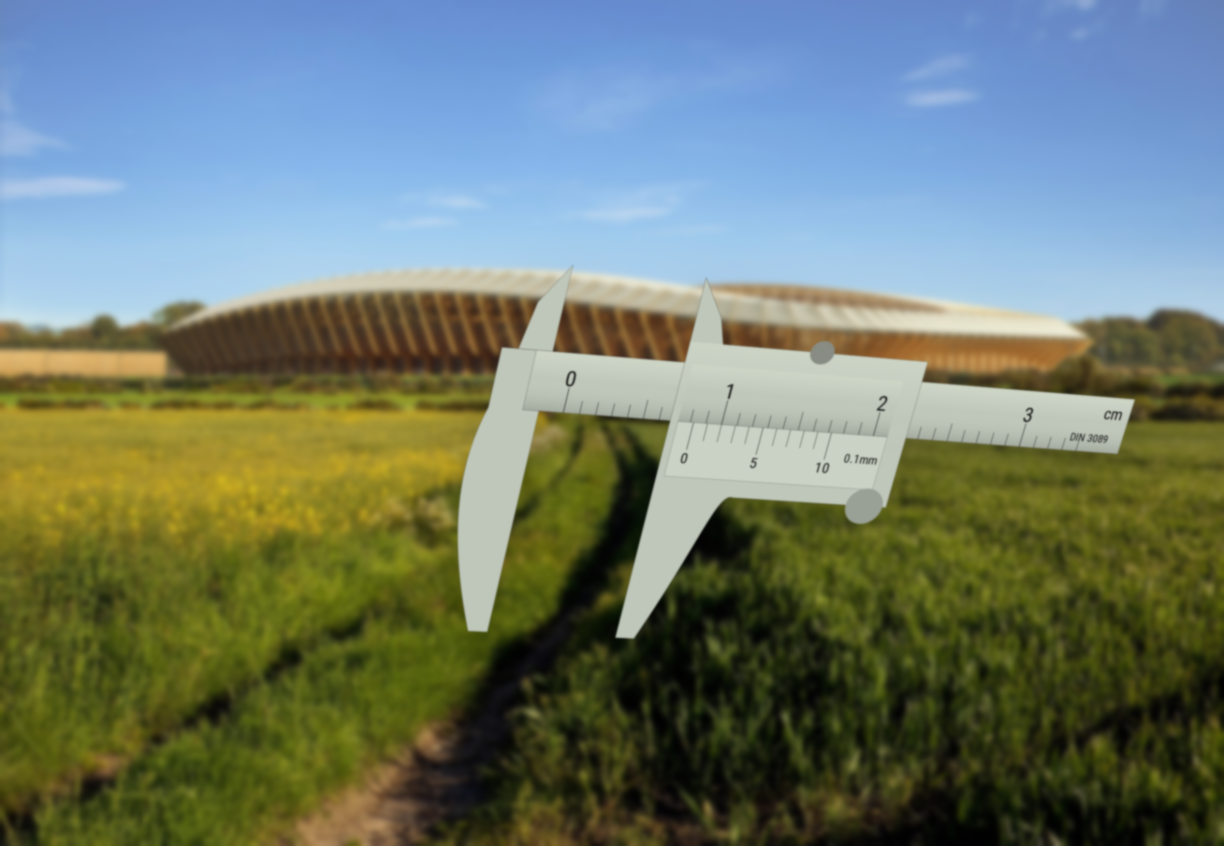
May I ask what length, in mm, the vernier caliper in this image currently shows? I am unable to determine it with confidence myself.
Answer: 8.2 mm
